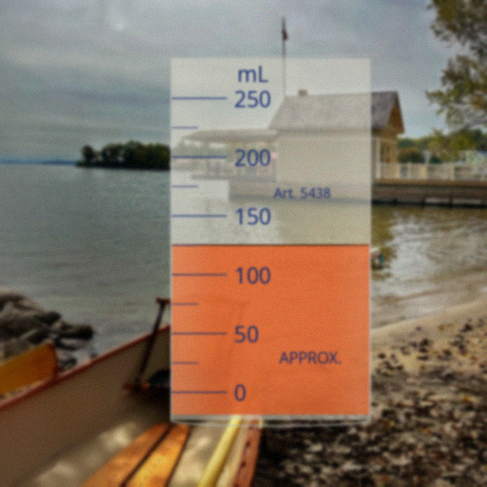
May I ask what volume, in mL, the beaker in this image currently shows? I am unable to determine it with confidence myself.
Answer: 125 mL
